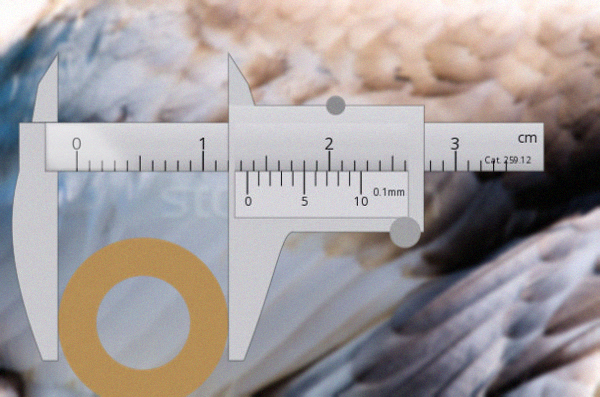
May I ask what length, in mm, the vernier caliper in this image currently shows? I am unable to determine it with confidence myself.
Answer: 13.5 mm
